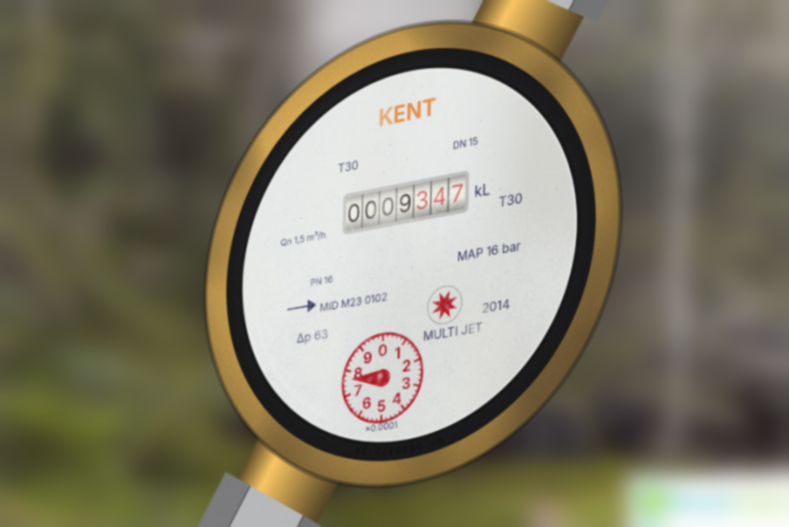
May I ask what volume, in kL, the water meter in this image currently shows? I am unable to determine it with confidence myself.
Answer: 9.3477 kL
